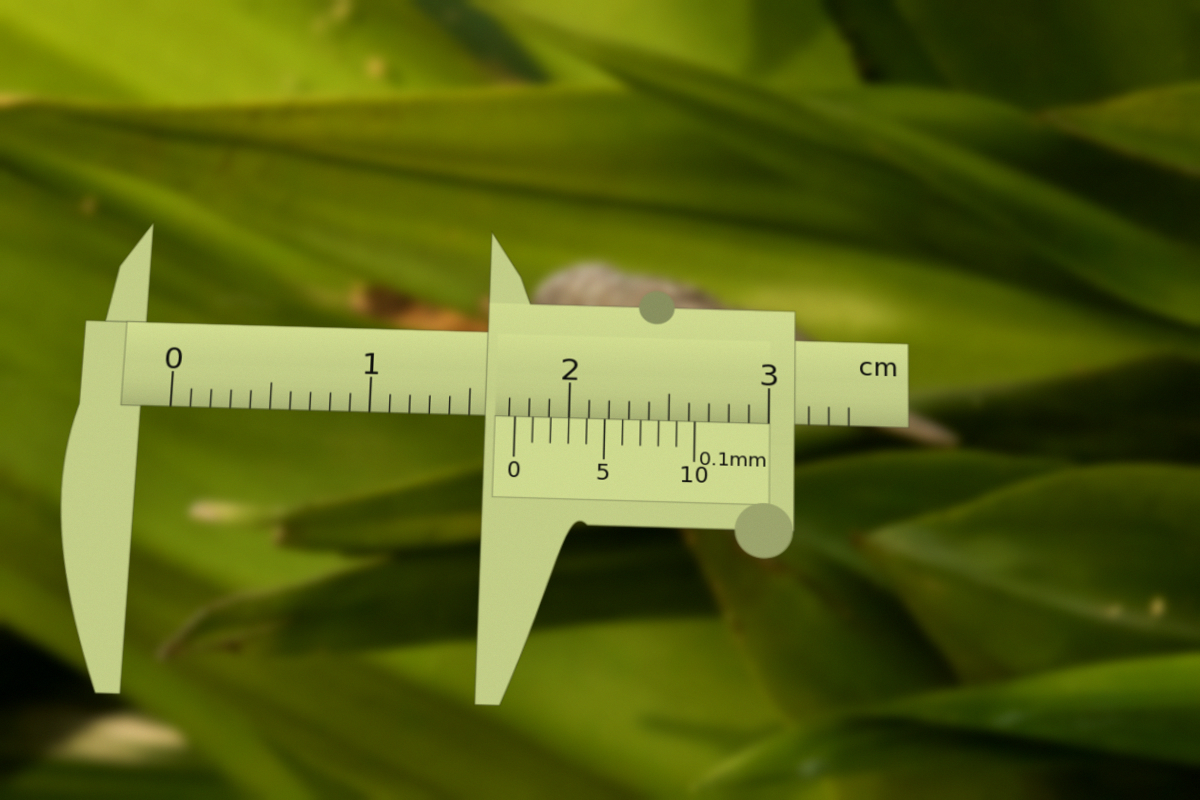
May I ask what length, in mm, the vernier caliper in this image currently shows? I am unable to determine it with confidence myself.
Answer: 17.3 mm
